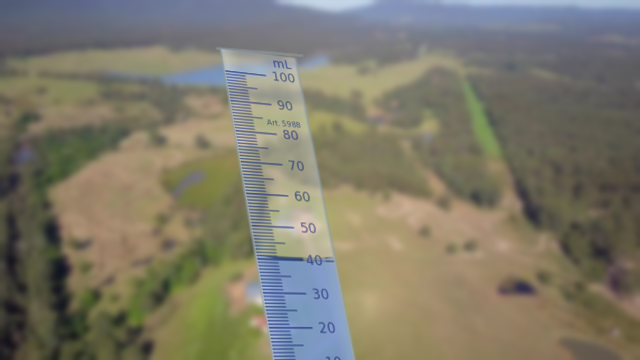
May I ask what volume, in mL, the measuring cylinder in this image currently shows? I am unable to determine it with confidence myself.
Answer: 40 mL
